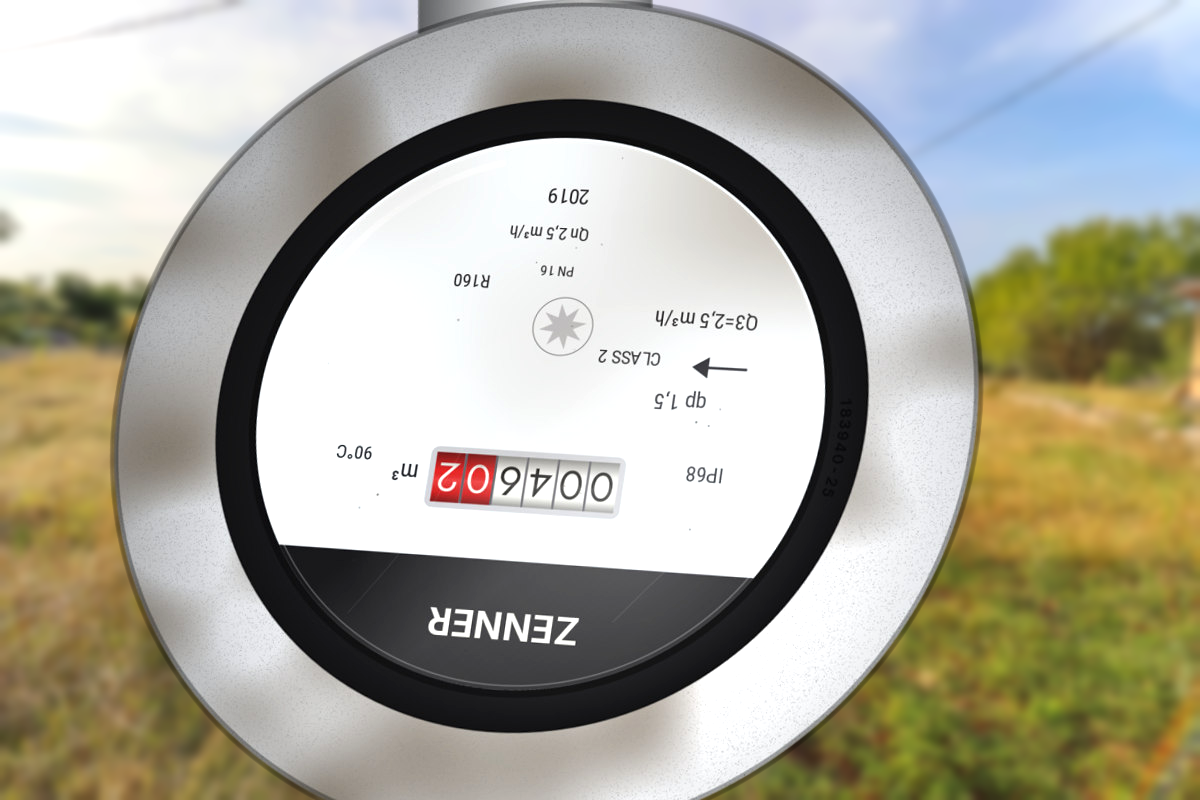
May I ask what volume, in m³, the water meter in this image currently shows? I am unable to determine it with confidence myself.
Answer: 46.02 m³
